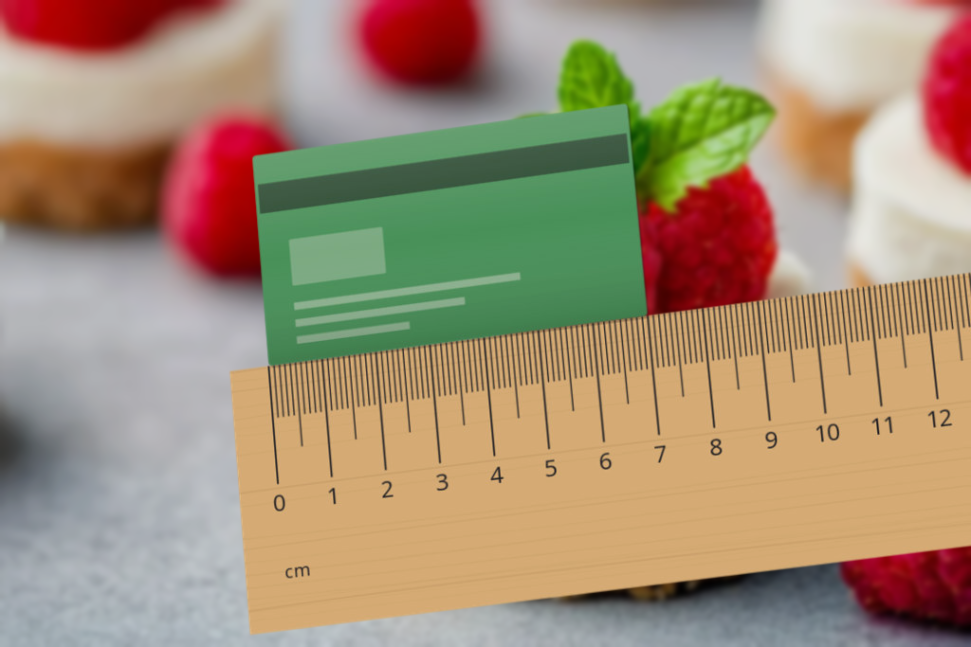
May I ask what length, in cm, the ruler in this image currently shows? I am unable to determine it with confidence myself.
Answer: 7 cm
